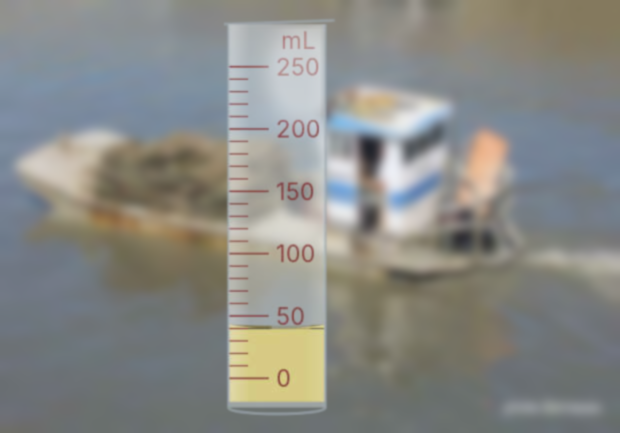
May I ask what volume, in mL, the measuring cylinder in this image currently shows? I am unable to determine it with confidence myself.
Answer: 40 mL
